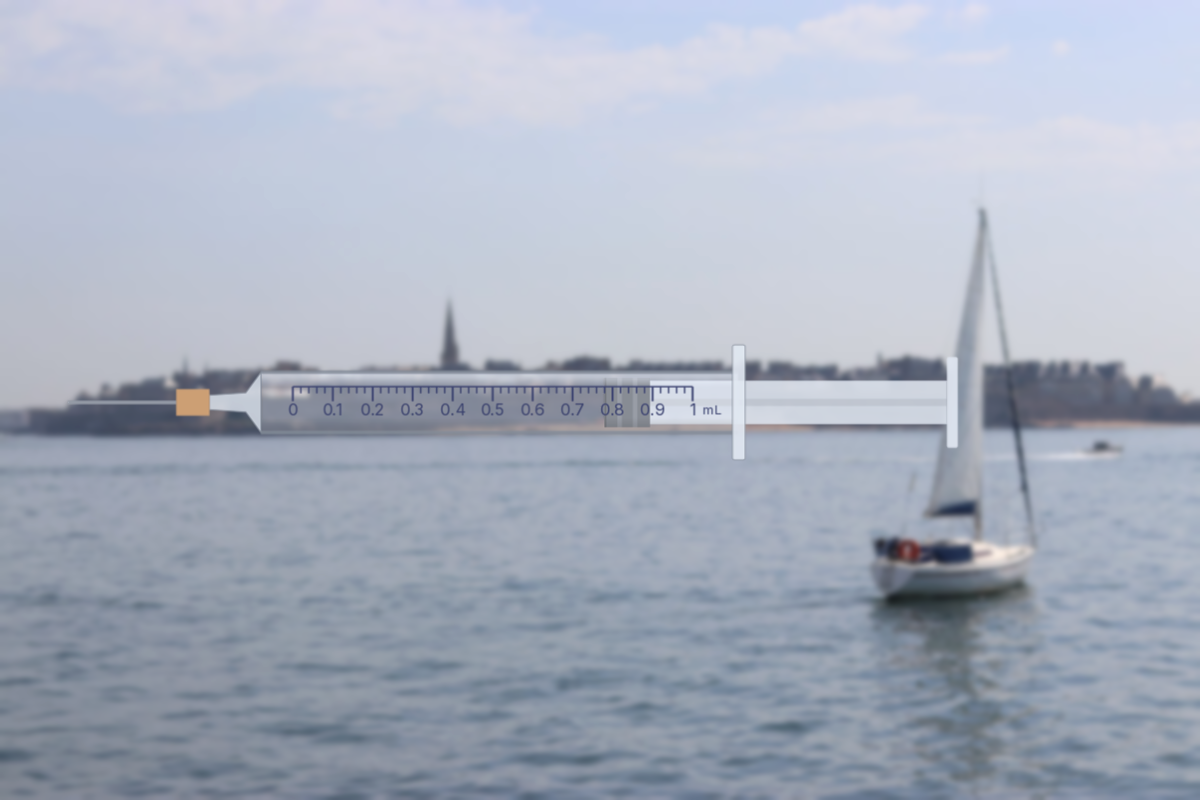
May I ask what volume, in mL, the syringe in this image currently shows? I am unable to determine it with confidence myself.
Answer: 0.78 mL
